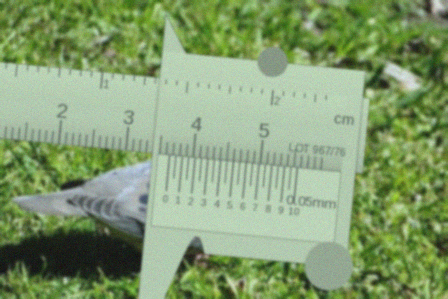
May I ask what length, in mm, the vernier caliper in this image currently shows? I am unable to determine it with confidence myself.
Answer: 36.5 mm
